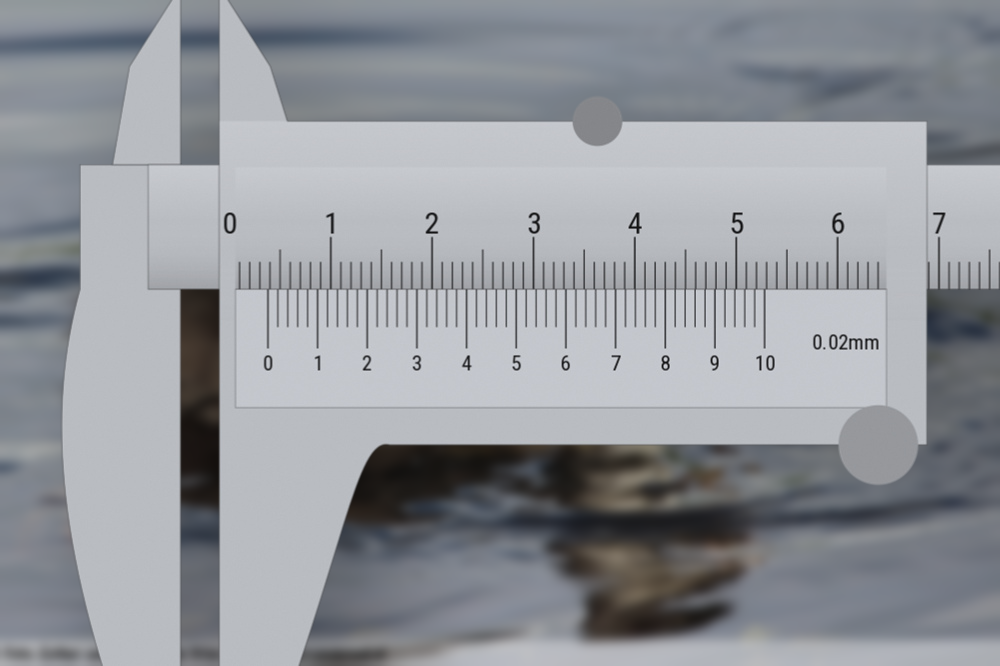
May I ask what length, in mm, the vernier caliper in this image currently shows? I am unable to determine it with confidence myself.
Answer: 3.8 mm
